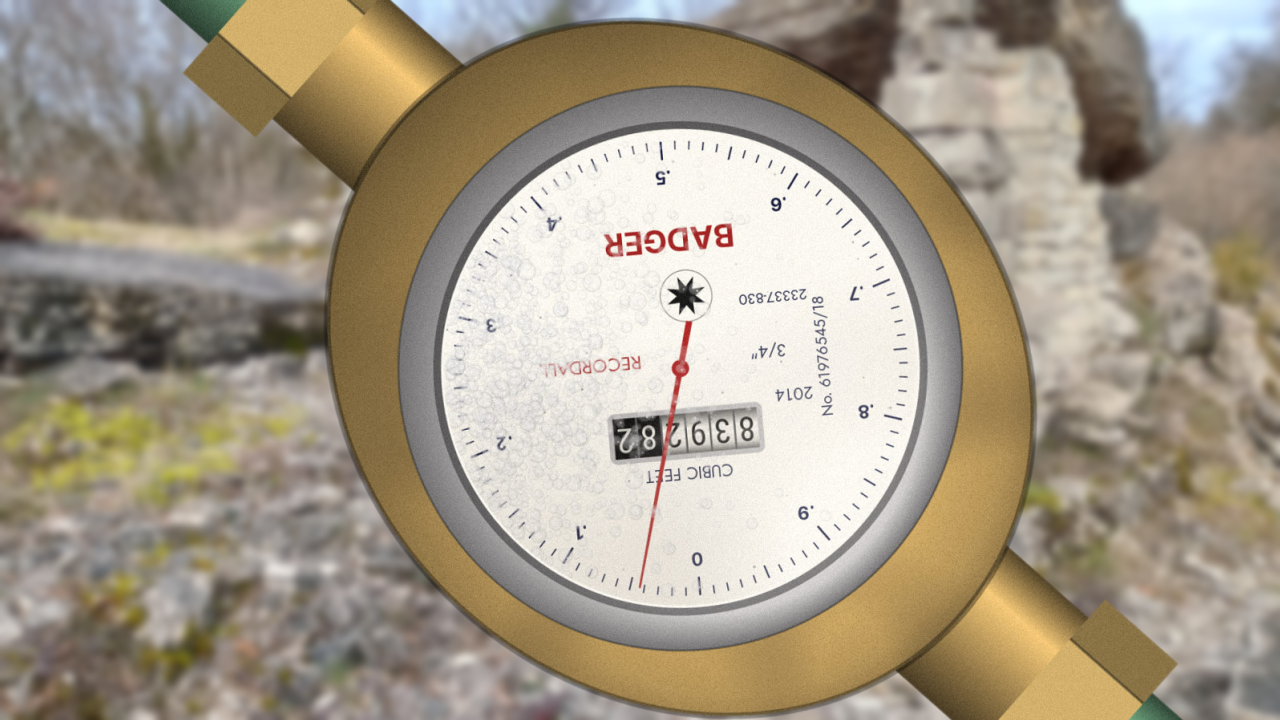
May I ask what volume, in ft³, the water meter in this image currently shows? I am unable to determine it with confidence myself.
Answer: 839282.04 ft³
